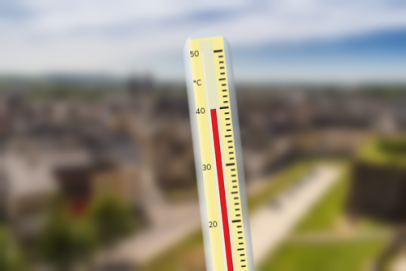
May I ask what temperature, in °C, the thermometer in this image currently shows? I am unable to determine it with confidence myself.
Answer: 40 °C
